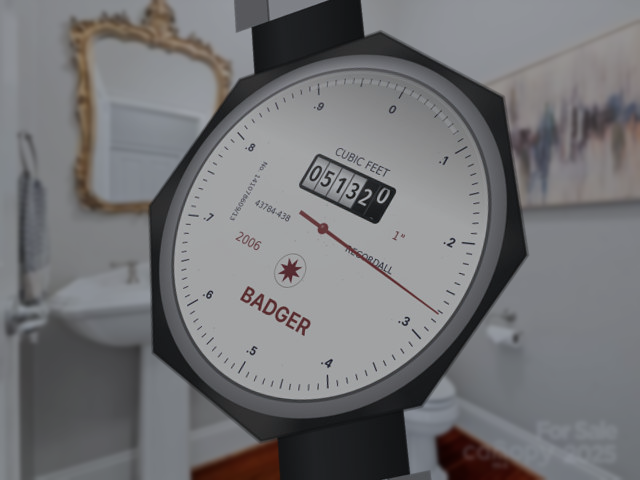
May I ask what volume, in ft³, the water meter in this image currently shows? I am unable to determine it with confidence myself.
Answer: 51320.27 ft³
